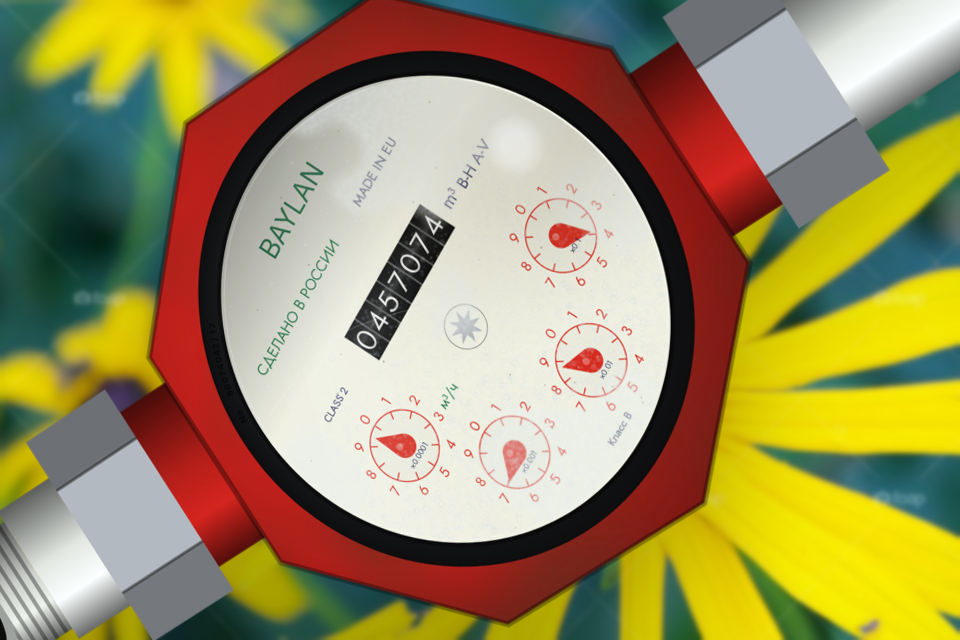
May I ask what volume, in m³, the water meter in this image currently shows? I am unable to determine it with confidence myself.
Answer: 457074.3869 m³
